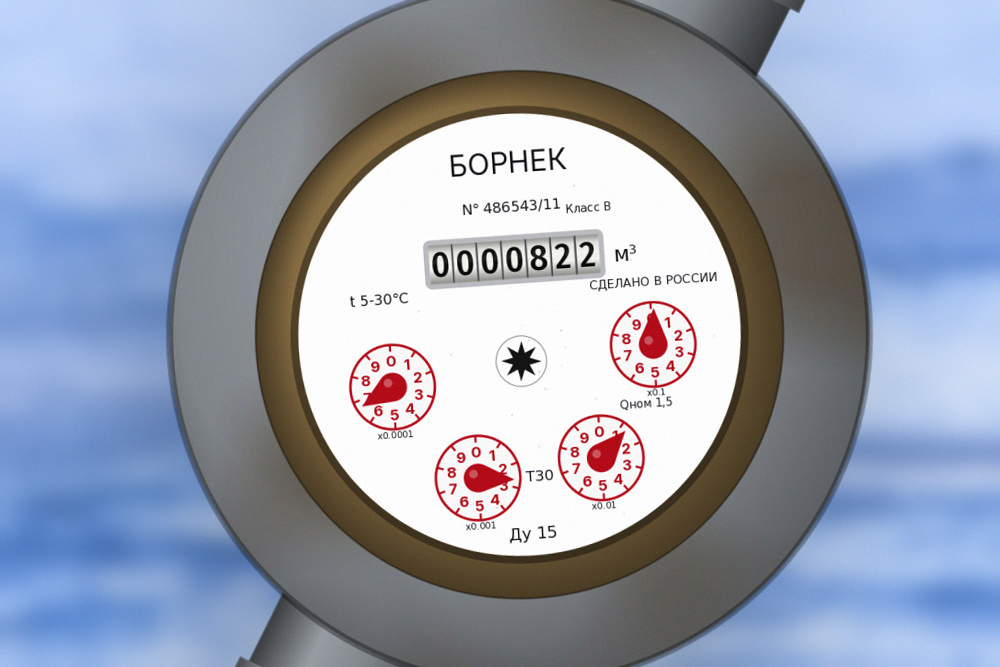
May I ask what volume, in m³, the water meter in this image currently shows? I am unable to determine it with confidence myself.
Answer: 822.0126 m³
